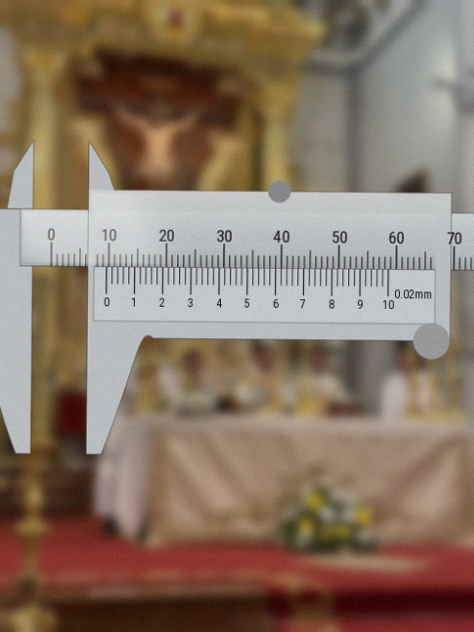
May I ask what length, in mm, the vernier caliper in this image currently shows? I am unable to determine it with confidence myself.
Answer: 9.6 mm
